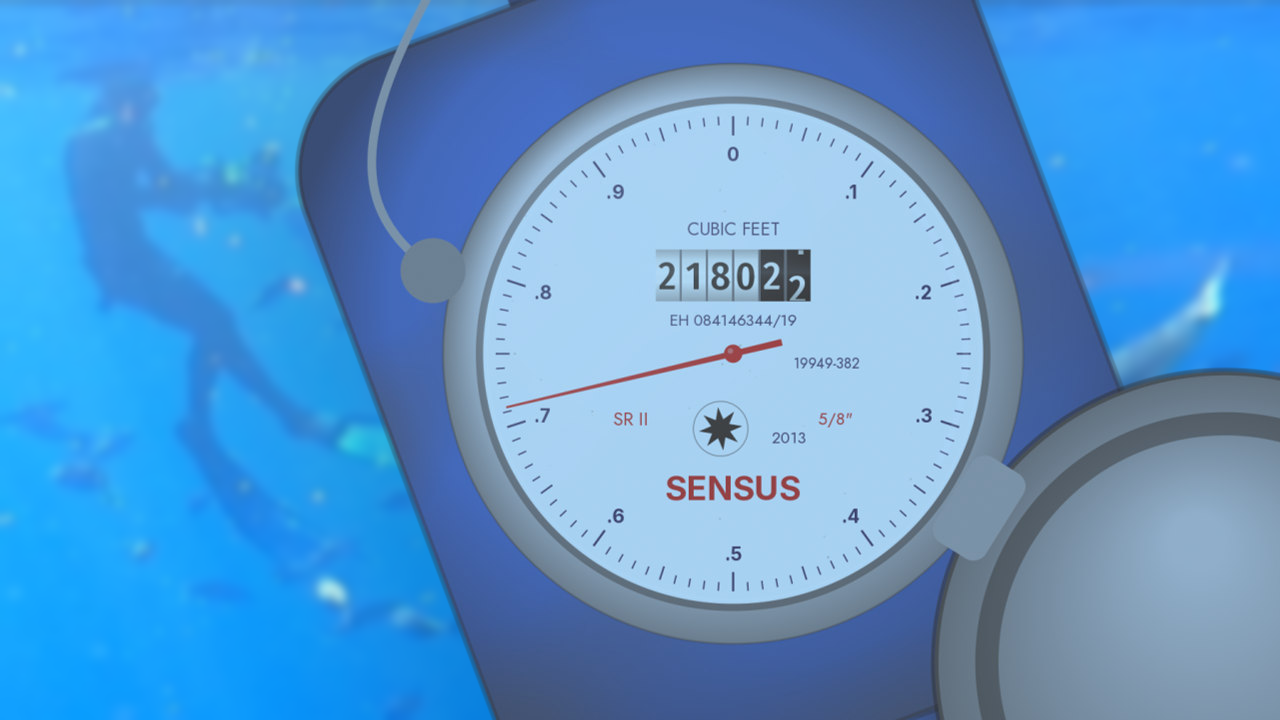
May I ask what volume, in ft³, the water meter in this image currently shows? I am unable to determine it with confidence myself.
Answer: 218021.71 ft³
